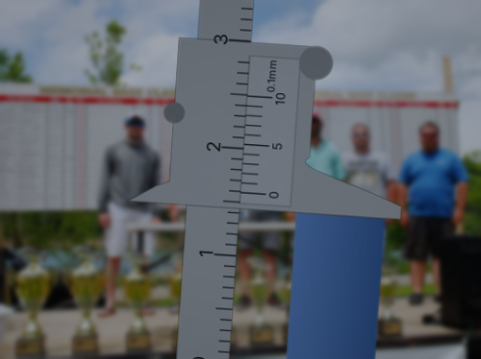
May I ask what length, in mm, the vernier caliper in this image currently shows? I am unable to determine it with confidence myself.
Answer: 15.9 mm
